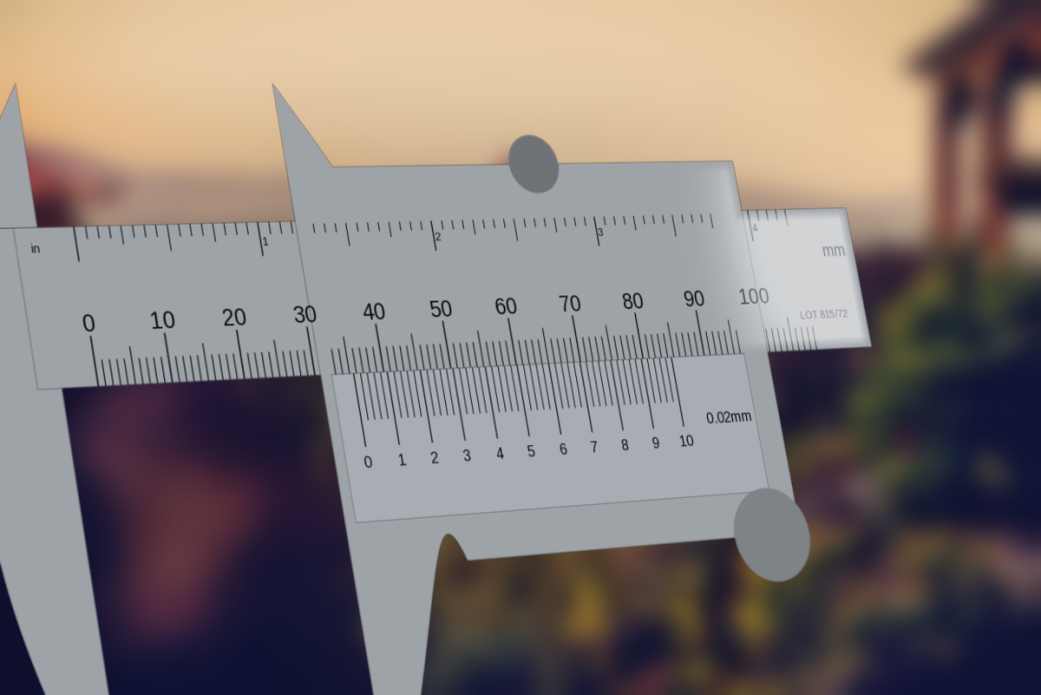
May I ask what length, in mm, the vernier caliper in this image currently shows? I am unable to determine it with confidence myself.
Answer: 35.6 mm
